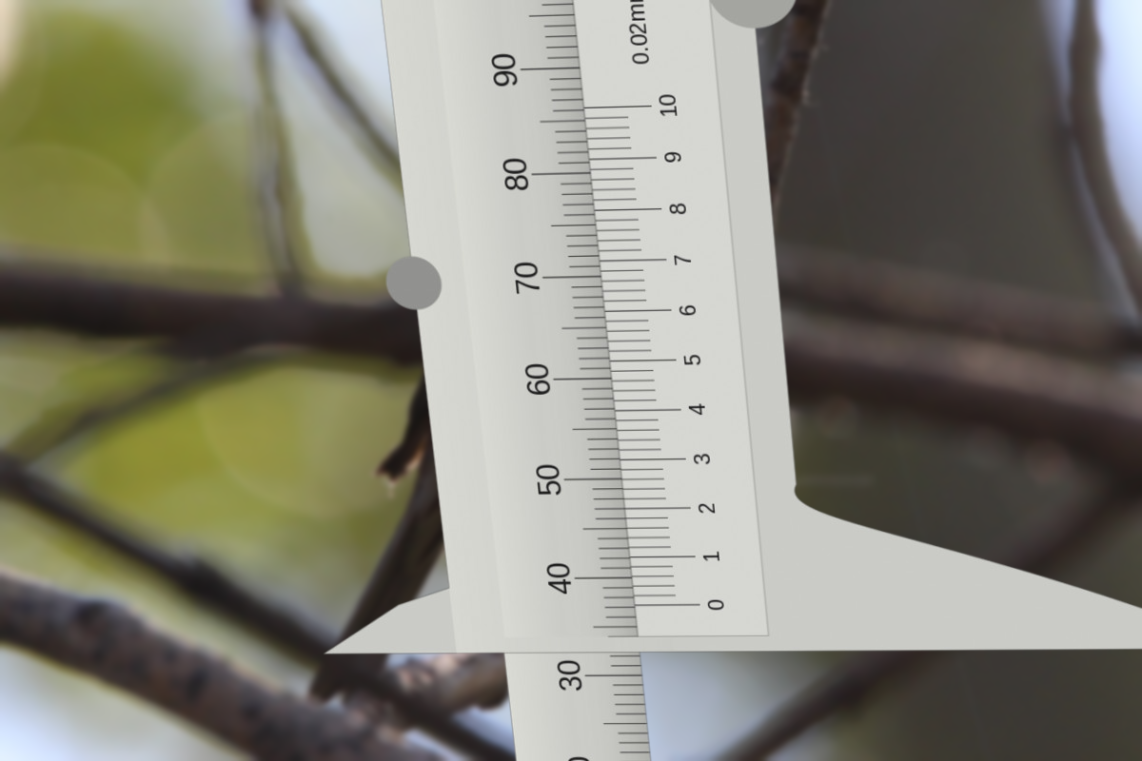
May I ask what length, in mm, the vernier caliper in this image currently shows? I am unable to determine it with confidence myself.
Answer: 37.2 mm
